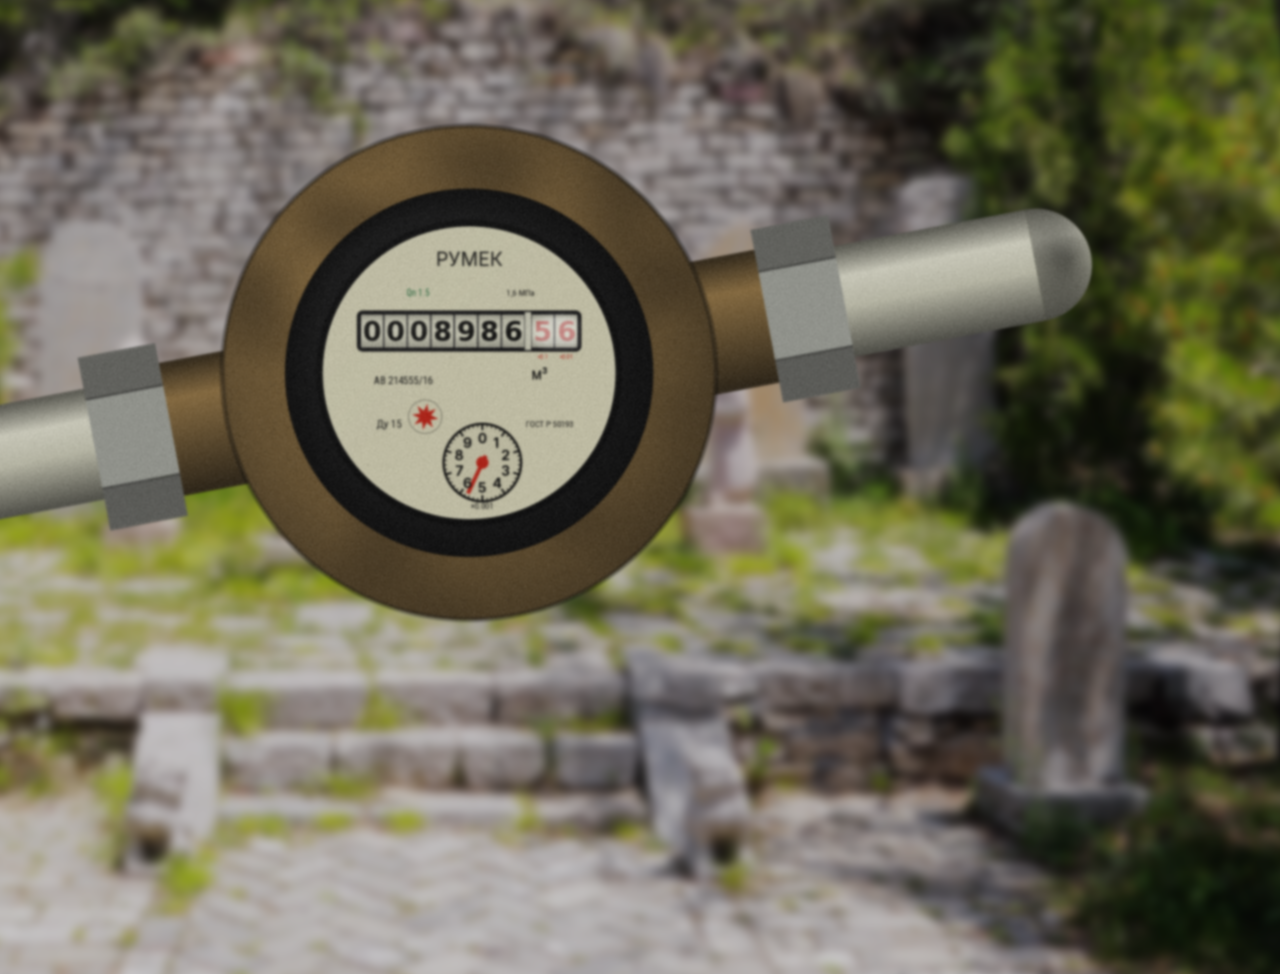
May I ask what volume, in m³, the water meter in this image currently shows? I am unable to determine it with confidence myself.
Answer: 8986.565 m³
